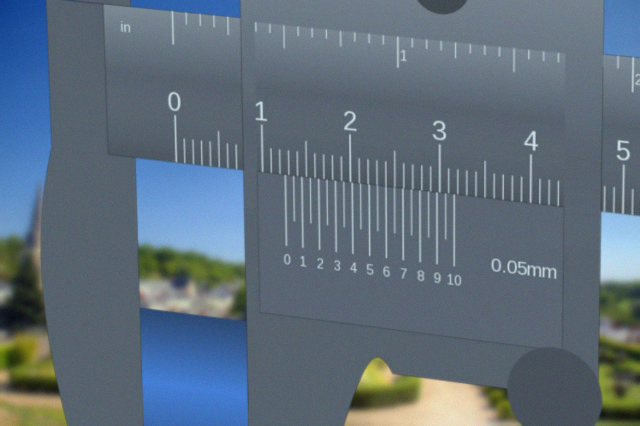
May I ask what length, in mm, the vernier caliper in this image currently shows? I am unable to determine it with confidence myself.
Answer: 12.6 mm
